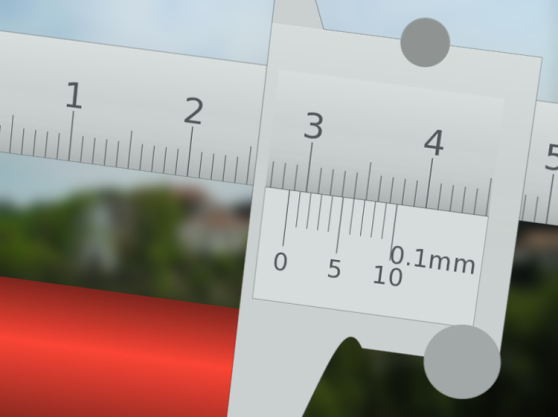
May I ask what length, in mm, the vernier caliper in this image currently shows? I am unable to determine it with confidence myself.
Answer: 28.6 mm
